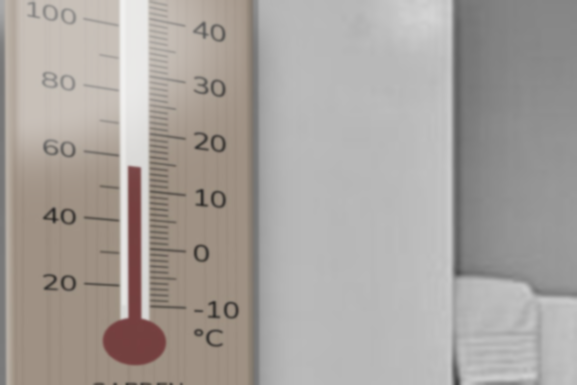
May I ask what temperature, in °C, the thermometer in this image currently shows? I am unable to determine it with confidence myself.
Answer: 14 °C
